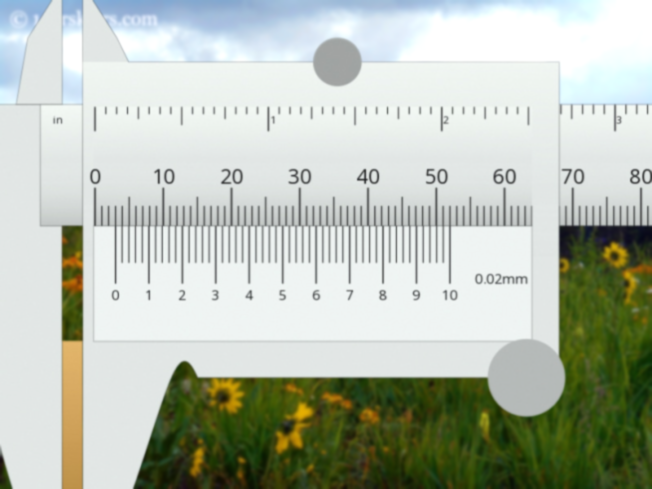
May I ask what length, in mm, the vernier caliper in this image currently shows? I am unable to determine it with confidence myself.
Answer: 3.0 mm
